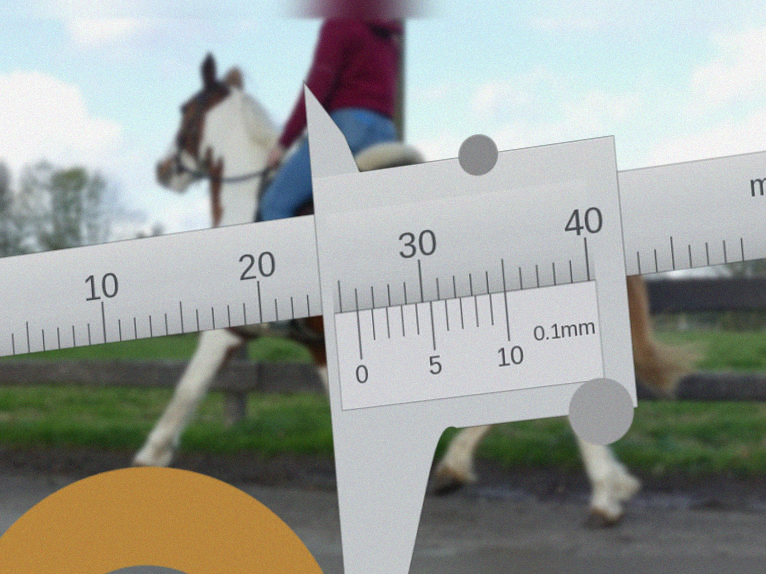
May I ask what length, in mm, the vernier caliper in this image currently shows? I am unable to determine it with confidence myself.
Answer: 26.0 mm
